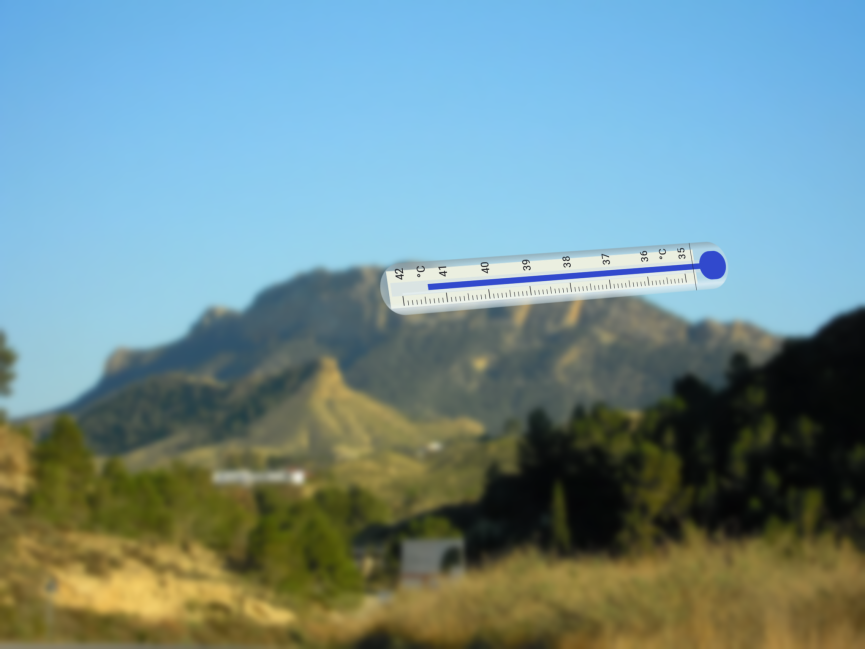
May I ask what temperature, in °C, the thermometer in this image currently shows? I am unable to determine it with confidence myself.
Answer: 41.4 °C
